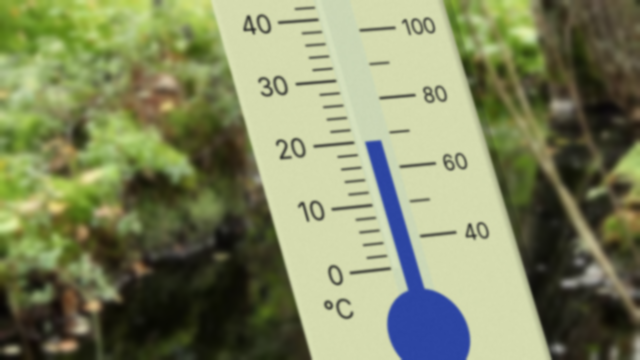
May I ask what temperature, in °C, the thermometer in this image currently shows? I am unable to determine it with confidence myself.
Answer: 20 °C
